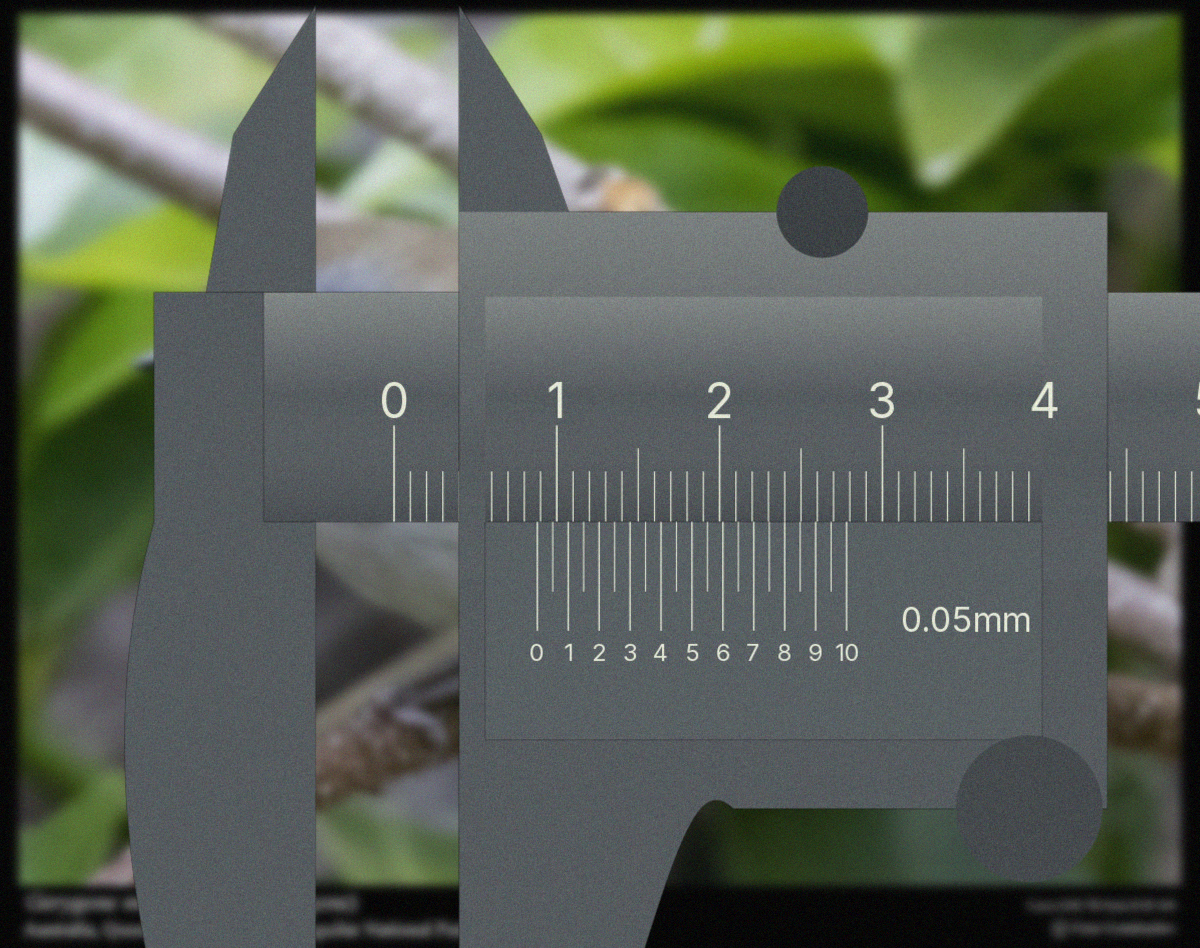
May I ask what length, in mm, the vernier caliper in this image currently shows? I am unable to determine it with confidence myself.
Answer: 8.8 mm
